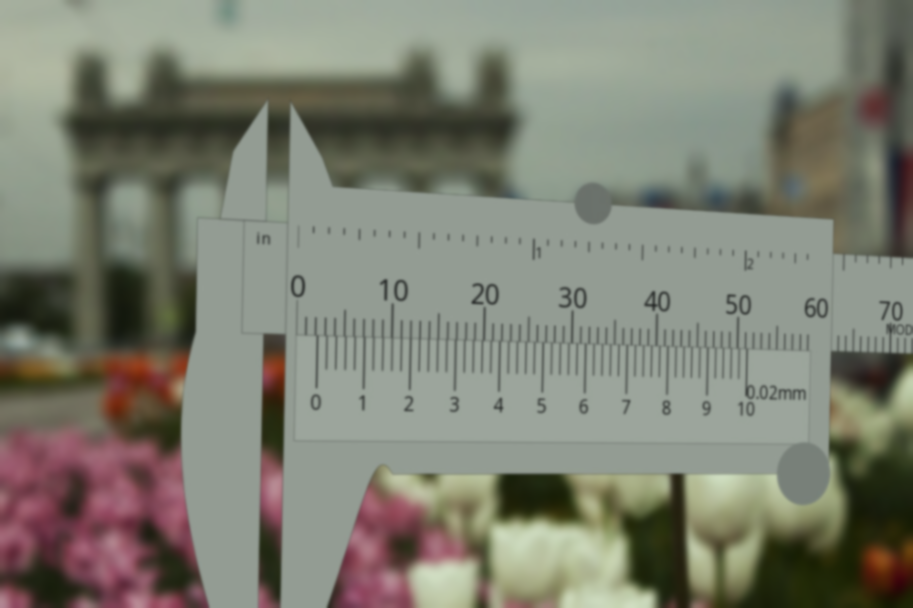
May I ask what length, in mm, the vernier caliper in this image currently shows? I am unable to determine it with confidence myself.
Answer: 2.2 mm
